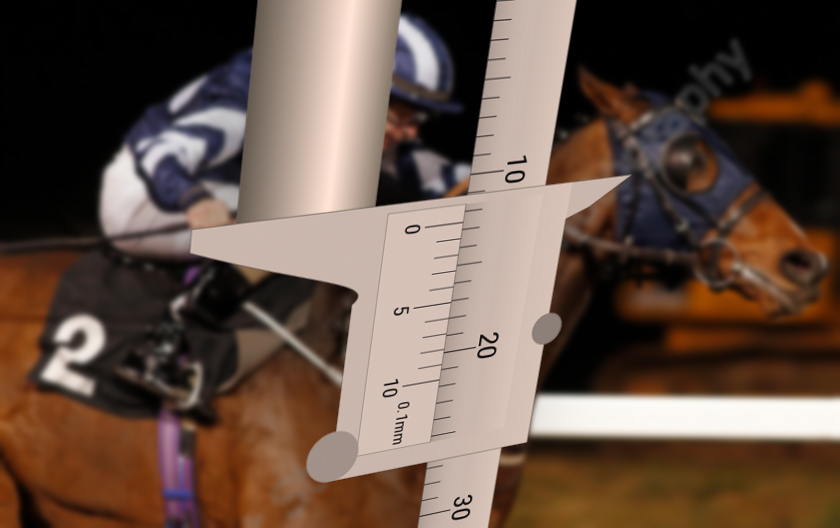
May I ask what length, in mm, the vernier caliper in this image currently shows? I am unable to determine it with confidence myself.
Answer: 12.6 mm
